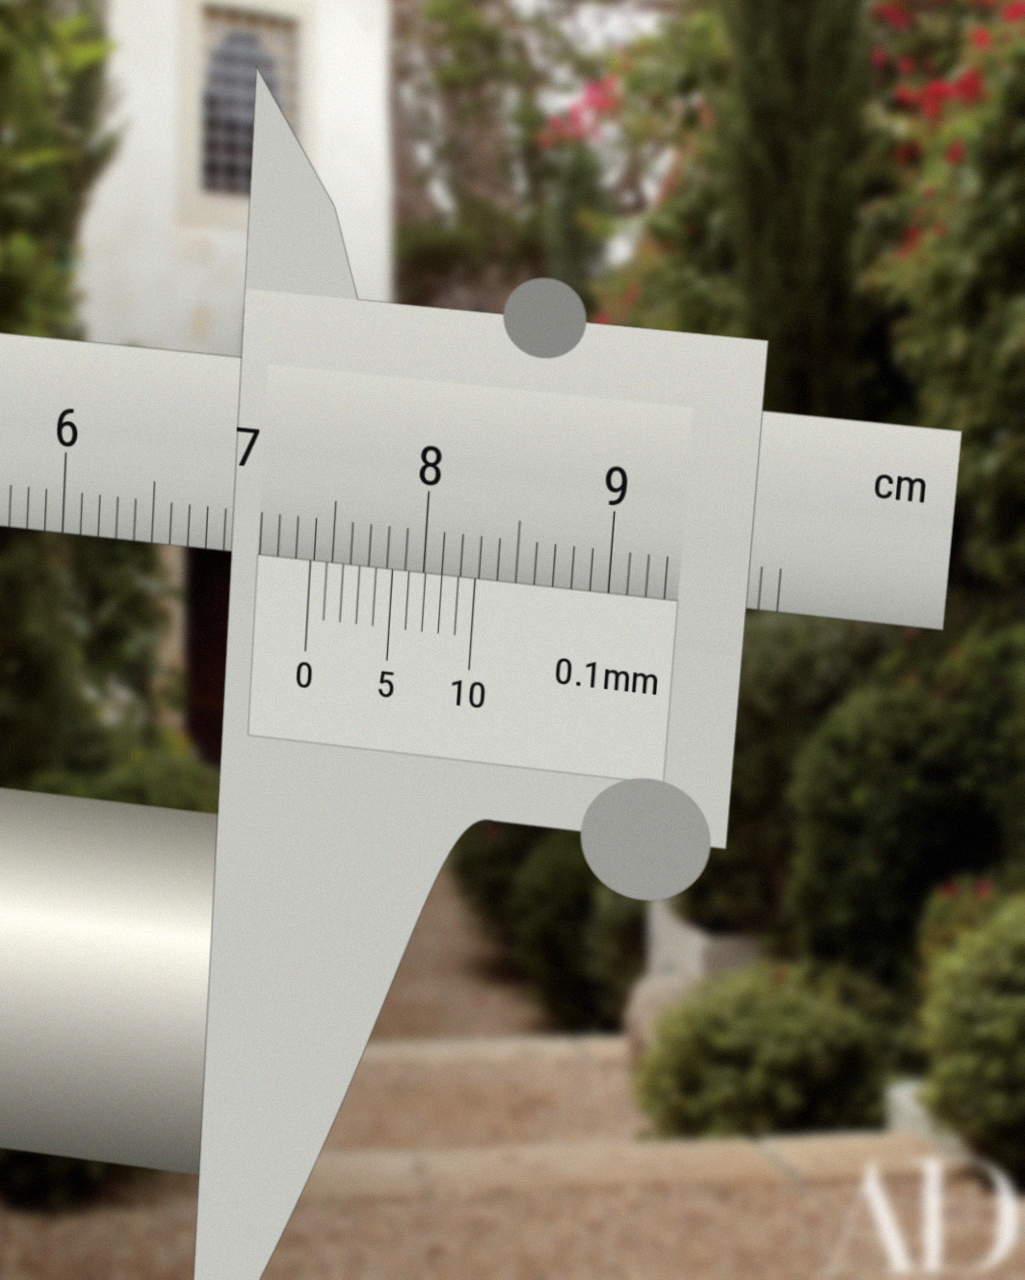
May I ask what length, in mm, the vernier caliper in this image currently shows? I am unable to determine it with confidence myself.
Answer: 73.8 mm
